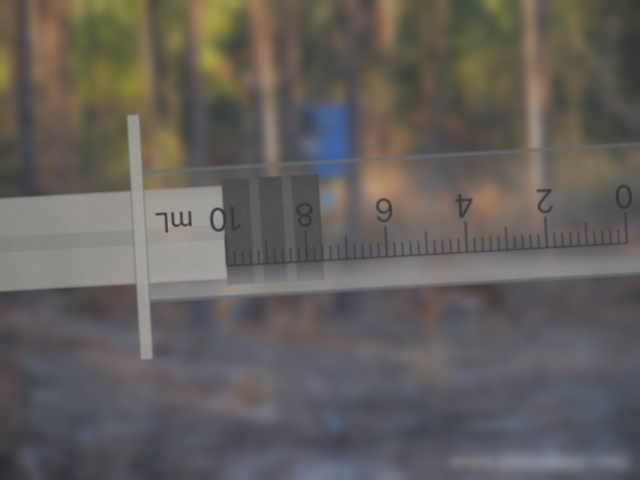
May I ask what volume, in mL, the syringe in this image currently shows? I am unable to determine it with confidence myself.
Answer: 7.6 mL
